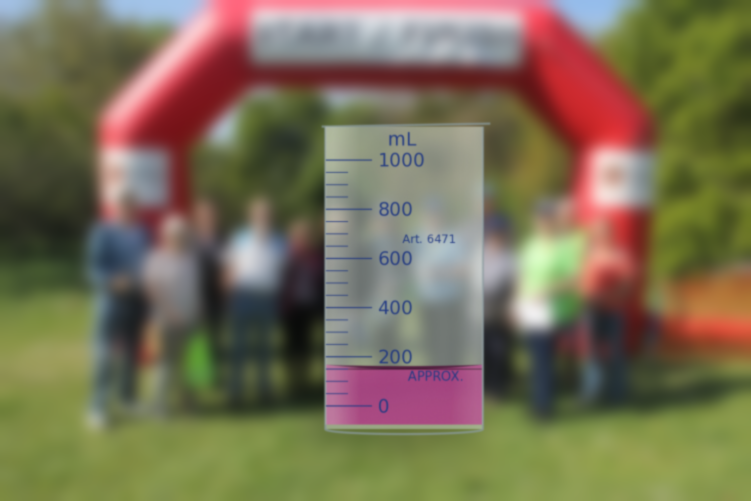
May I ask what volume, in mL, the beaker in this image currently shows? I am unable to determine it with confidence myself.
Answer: 150 mL
